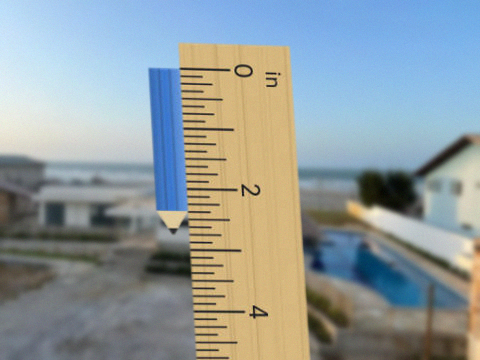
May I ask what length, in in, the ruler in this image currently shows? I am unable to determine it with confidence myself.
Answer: 2.75 in
